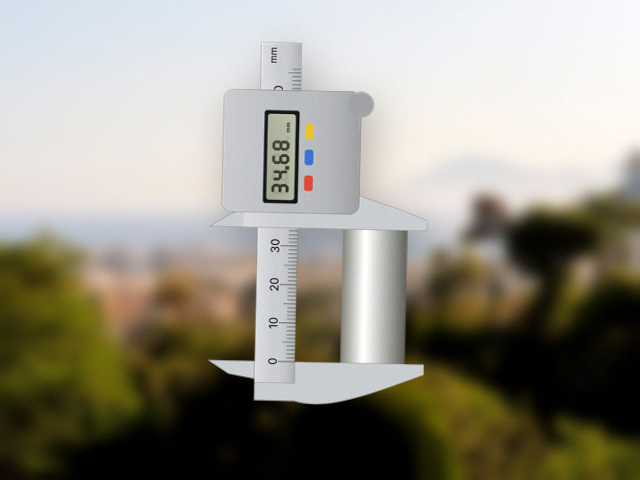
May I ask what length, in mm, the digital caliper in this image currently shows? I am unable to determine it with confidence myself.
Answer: 34.68 mm
